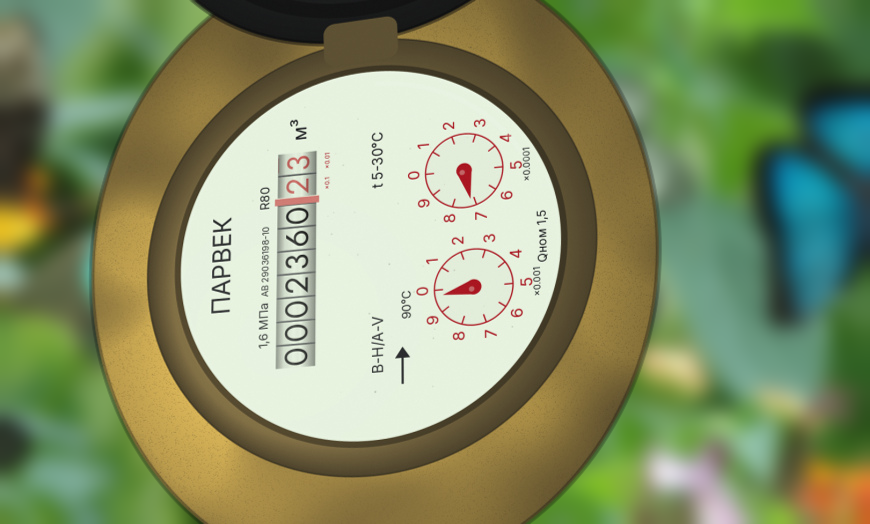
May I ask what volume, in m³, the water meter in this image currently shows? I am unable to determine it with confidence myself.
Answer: 2360.2297 m³
